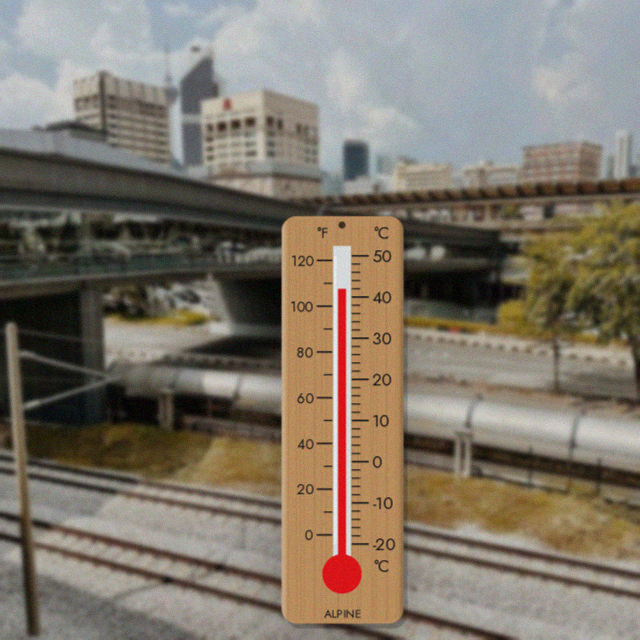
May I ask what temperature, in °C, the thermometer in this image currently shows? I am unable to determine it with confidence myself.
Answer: 42 °C
